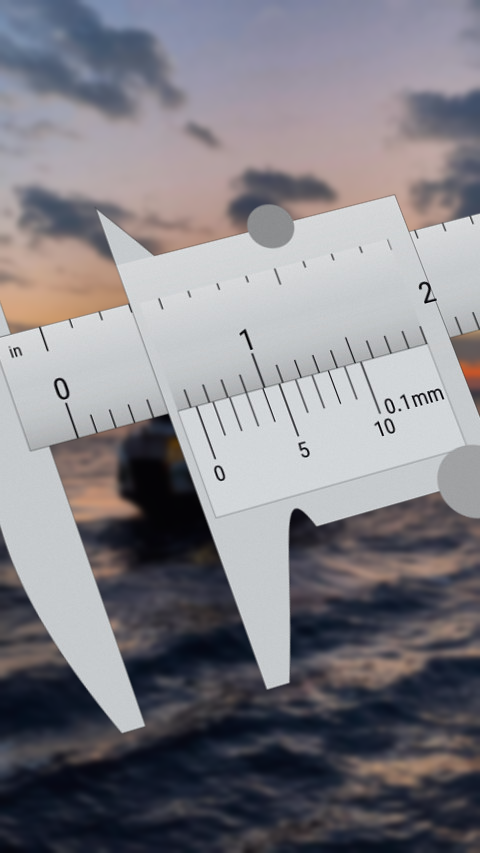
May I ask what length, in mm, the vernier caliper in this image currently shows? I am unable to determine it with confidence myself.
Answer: 6.3 mm
